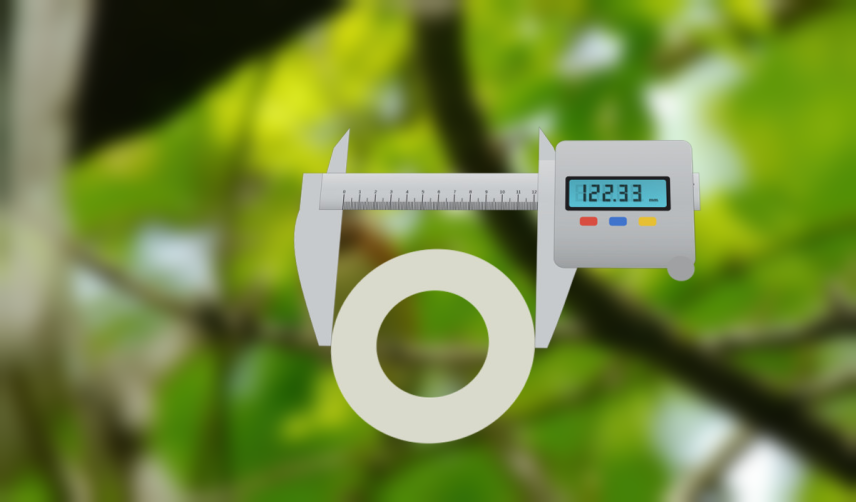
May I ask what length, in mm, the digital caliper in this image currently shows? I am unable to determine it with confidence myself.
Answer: 122.33 mm
